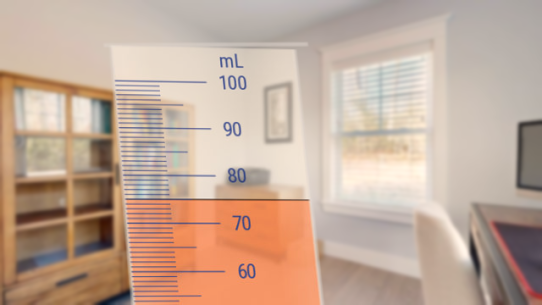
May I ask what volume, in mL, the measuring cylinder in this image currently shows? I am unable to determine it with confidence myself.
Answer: 75 mL
